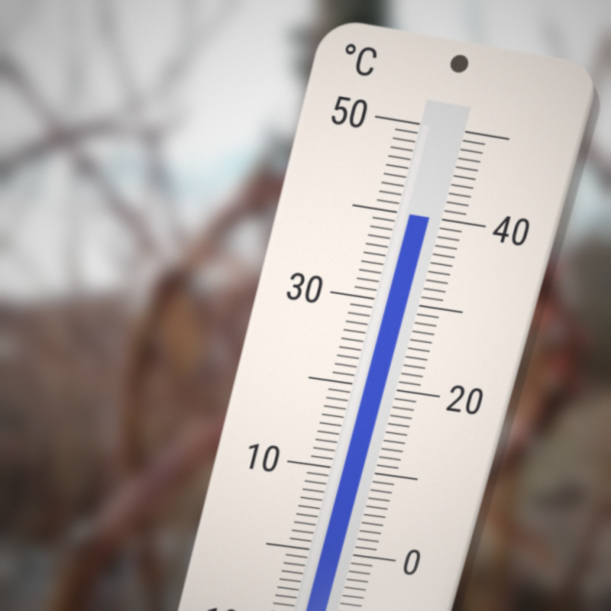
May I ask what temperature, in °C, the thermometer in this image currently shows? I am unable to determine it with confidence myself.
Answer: 40 °C
